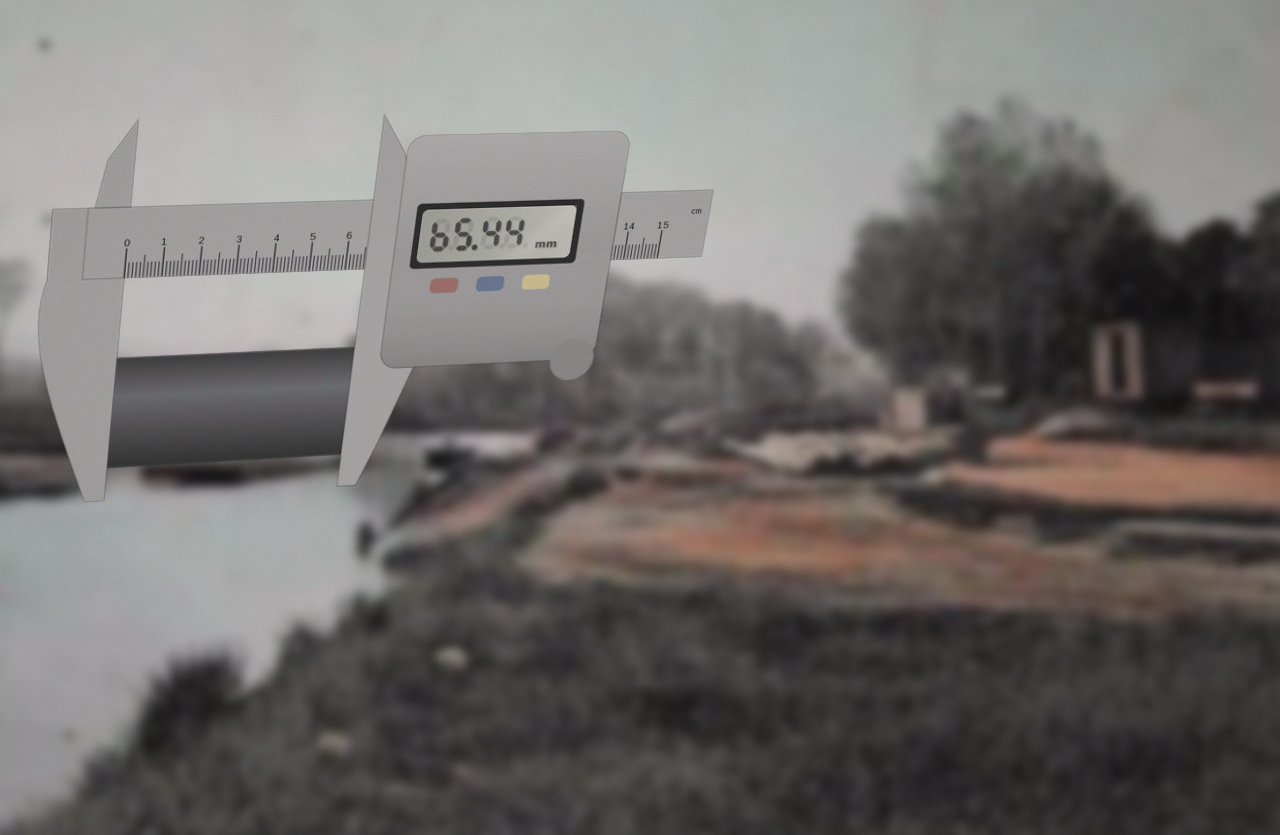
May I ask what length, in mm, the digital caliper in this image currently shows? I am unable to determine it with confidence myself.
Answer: 65.44 mm
